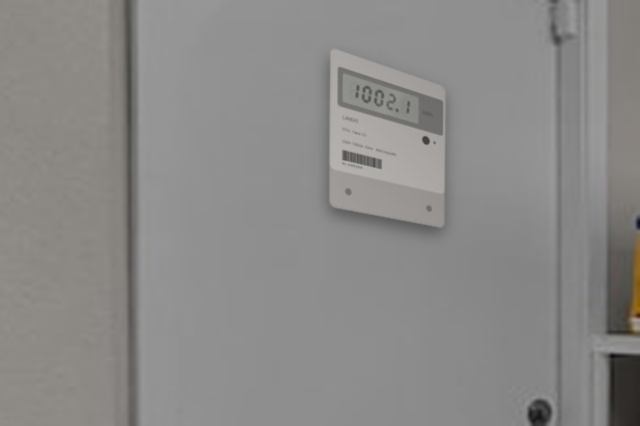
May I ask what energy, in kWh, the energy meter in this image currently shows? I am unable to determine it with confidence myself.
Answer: 1002.1 kWh
